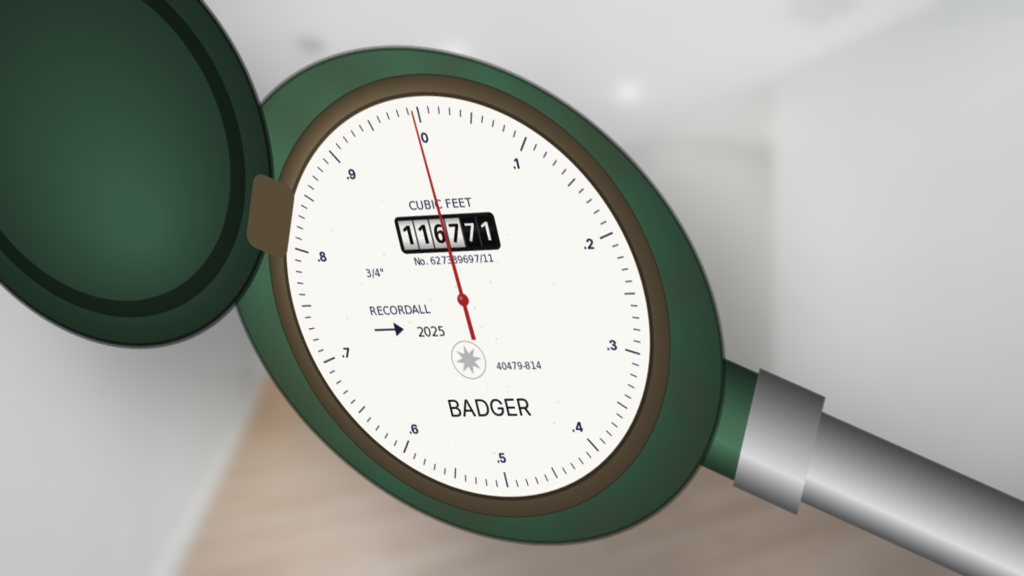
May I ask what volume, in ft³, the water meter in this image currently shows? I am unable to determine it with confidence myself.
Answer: 116770.99 ft³
